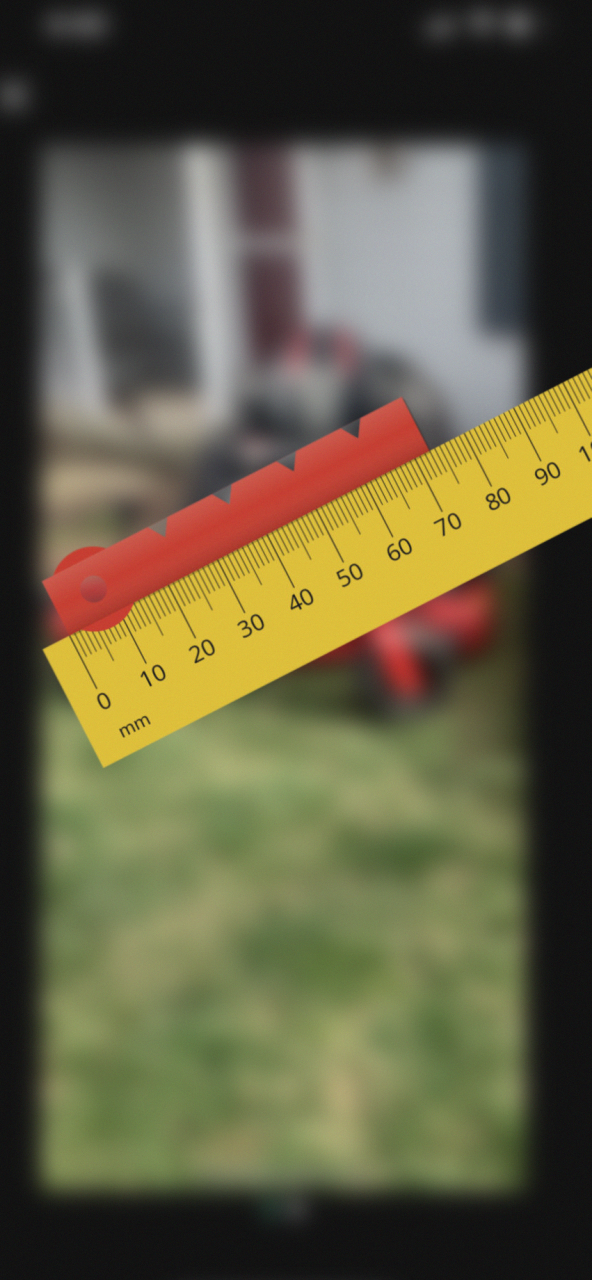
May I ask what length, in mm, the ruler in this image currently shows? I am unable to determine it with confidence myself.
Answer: 73 mm
